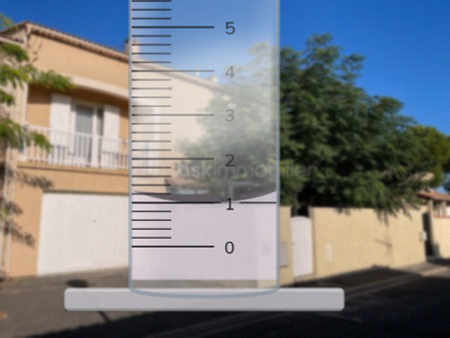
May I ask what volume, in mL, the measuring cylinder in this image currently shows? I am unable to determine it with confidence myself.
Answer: 1 mL
